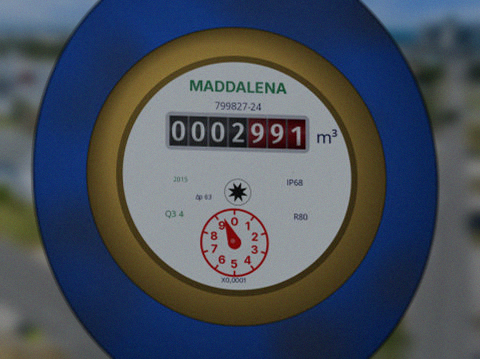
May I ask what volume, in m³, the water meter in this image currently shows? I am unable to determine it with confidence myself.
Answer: 2.9909 m³
